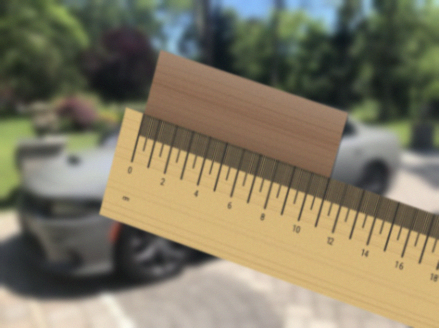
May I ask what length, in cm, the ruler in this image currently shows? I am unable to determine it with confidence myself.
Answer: 11 cm
